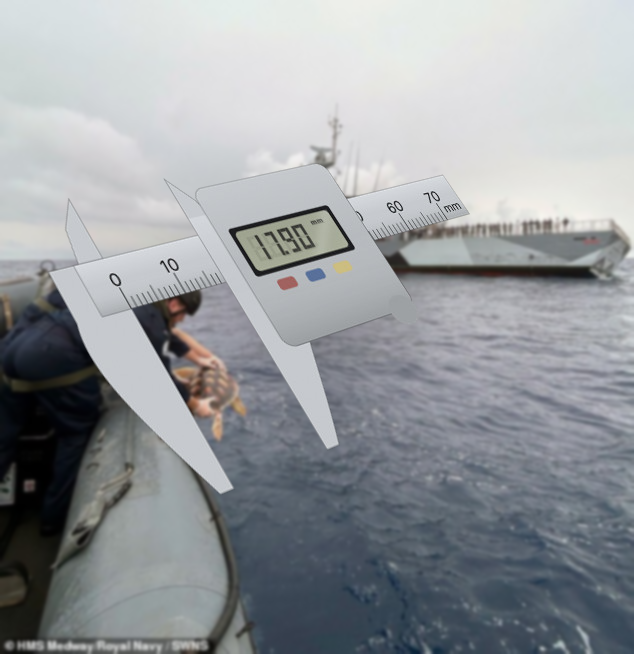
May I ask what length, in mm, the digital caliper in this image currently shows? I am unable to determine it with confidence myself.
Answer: 17.90 mm
